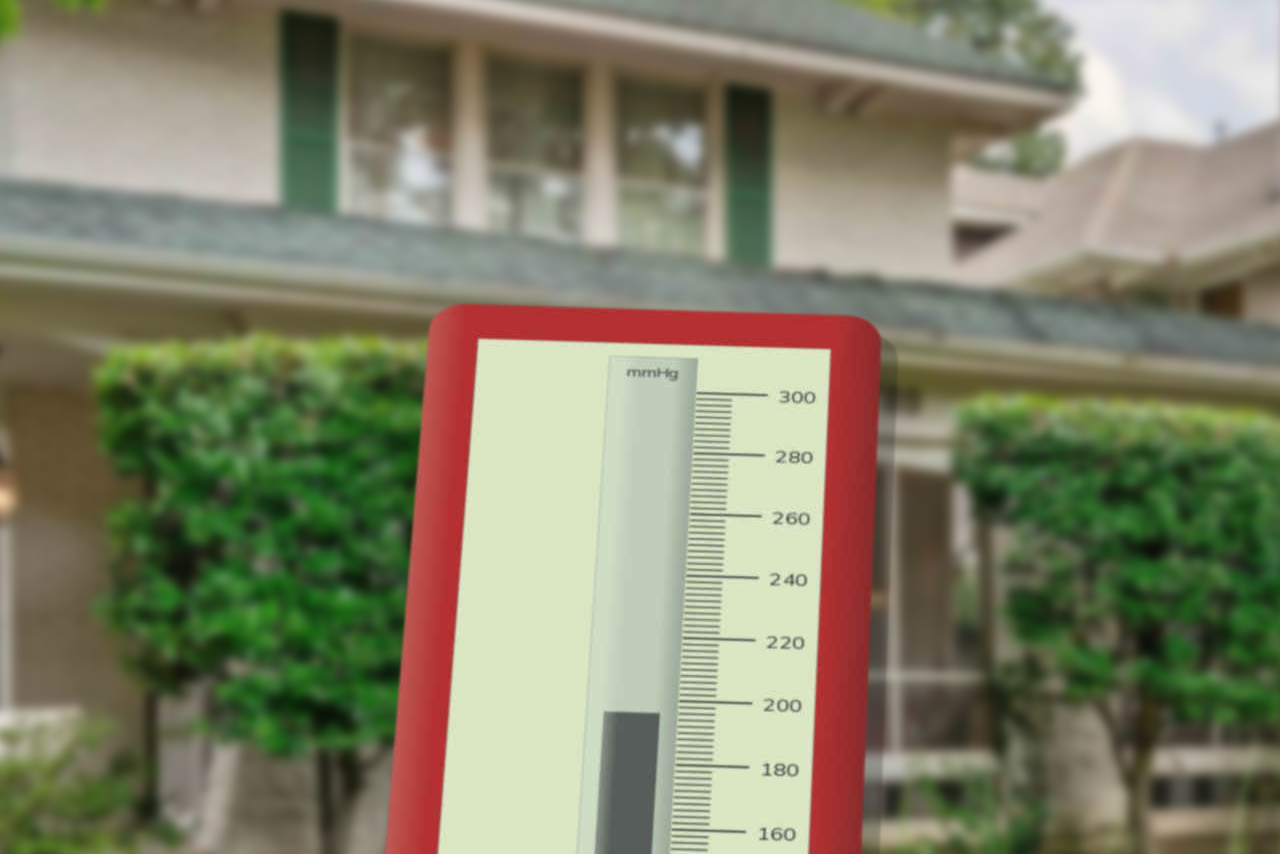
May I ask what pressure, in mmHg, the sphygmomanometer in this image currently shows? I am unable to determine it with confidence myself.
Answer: 196 mmHg
